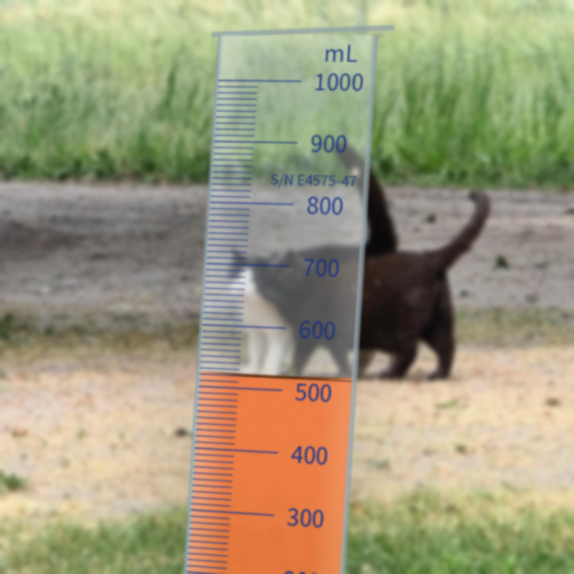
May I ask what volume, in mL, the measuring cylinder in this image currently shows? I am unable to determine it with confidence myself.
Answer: 520 mL
